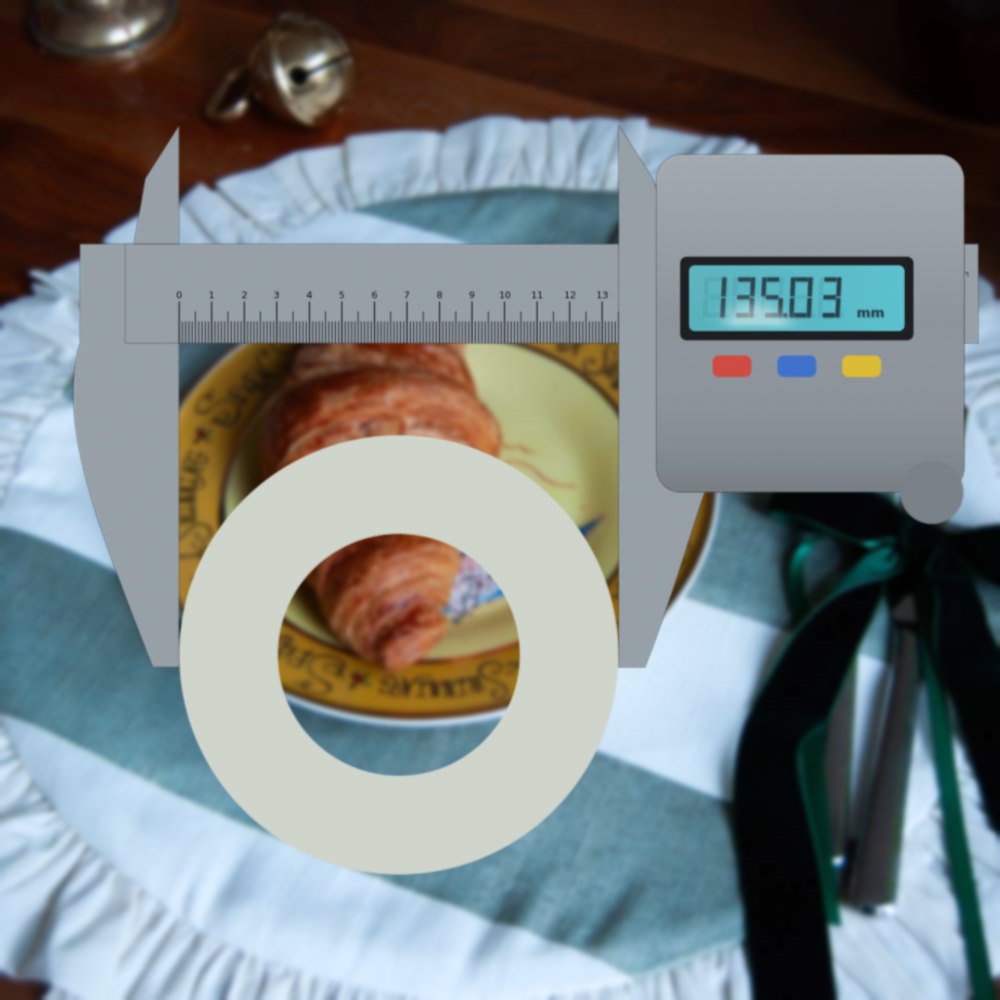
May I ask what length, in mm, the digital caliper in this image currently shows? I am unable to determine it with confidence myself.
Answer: 135.03 mm
